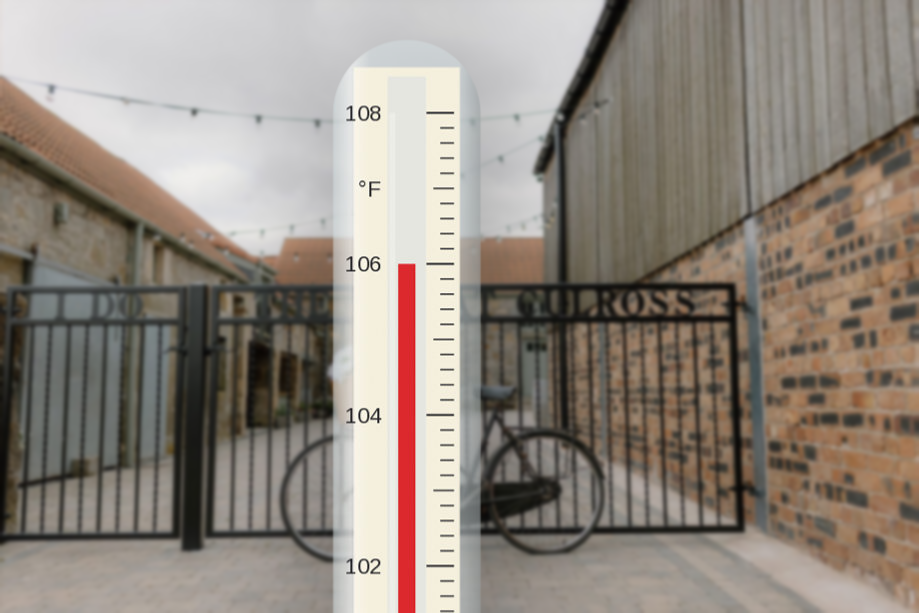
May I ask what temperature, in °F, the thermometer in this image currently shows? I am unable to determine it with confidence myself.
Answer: 106 °F
